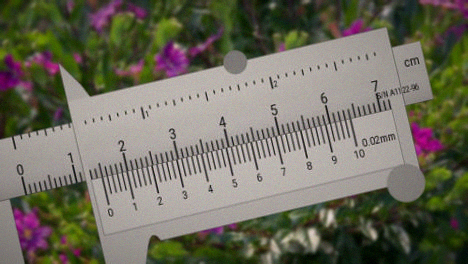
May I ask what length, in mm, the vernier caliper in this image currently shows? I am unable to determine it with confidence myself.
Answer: 15.0 mm
